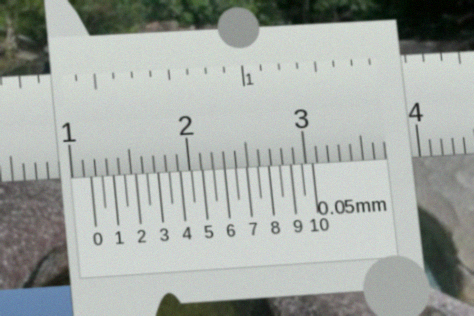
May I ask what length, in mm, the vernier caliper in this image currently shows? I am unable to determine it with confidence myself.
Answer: 11.6 mm
